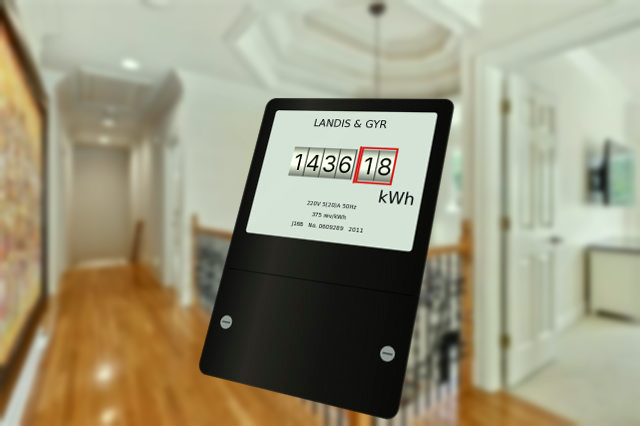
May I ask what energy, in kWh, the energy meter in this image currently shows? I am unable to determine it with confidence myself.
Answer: 1436.18 kWh
